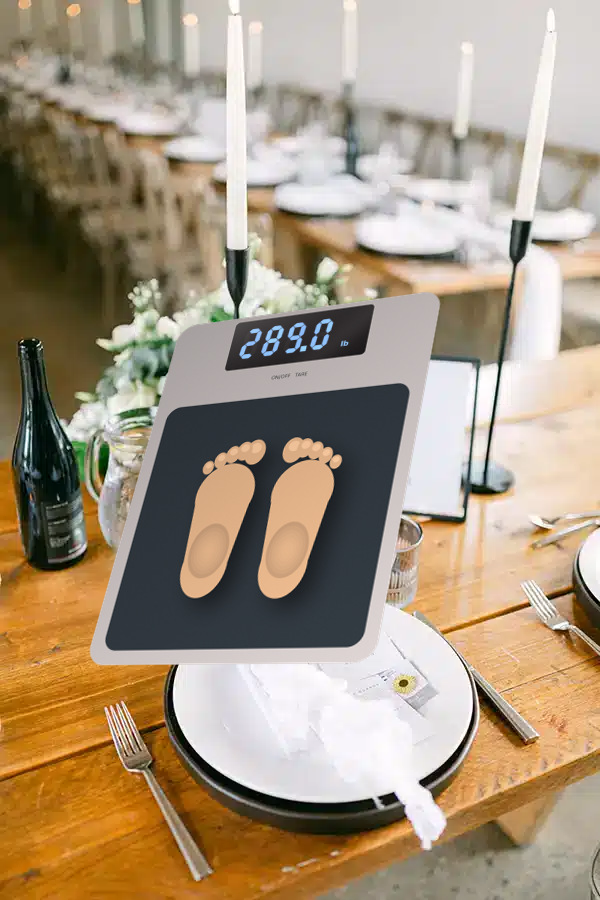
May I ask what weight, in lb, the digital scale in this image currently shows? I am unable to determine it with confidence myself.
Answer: 289.0 lb
